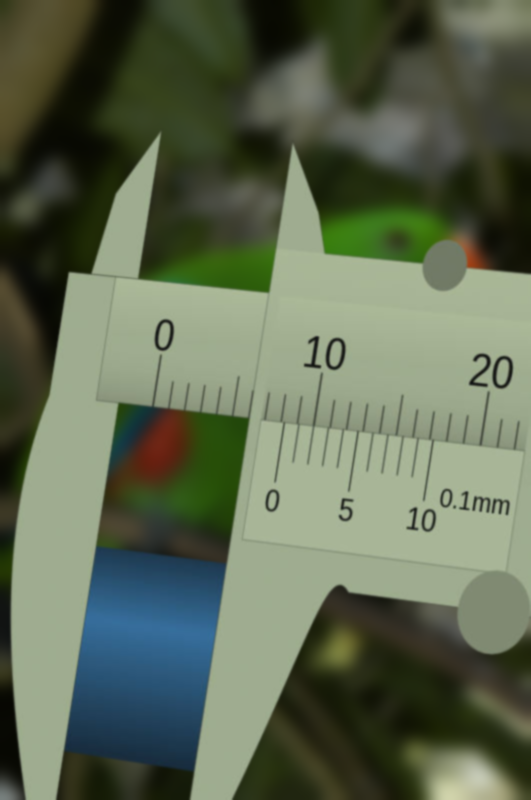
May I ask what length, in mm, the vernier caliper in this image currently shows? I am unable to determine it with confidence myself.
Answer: 8.2 mm
